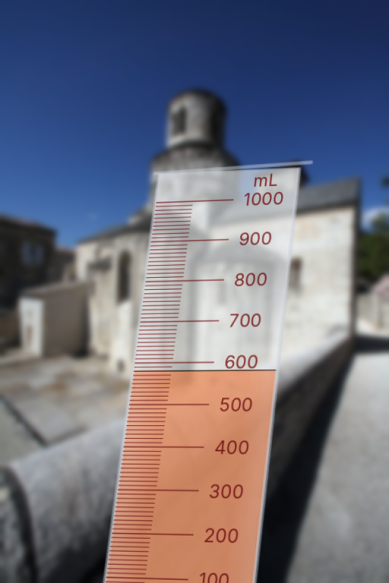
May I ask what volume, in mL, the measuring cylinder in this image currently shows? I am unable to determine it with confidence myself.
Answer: 580 mL
